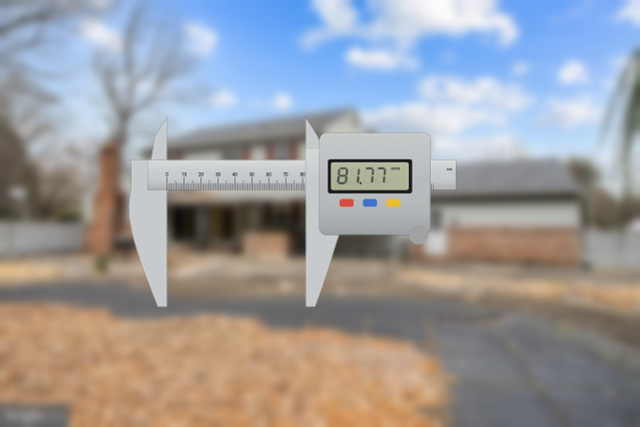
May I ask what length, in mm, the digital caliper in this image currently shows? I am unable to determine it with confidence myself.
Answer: 81.77 mm
